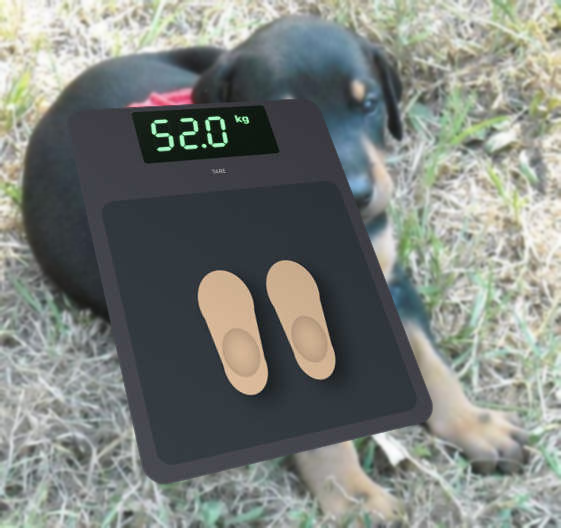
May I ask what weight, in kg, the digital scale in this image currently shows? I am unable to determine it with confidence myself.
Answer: 52.0 kg
